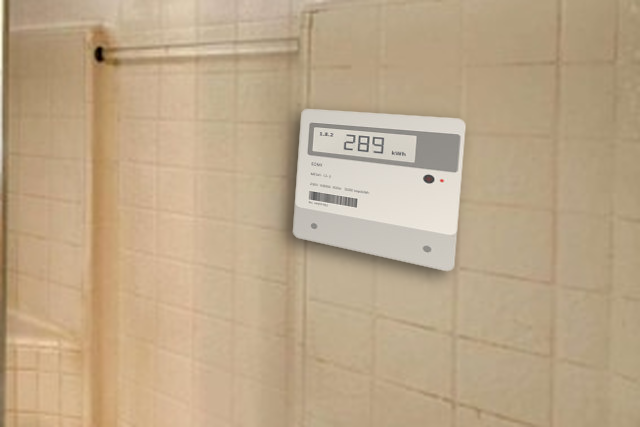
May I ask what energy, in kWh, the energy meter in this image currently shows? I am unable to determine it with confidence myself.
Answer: 289 kWh
